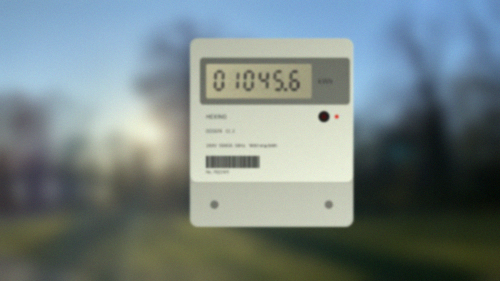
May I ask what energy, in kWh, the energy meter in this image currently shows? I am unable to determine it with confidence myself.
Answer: 1045.6 kWh
